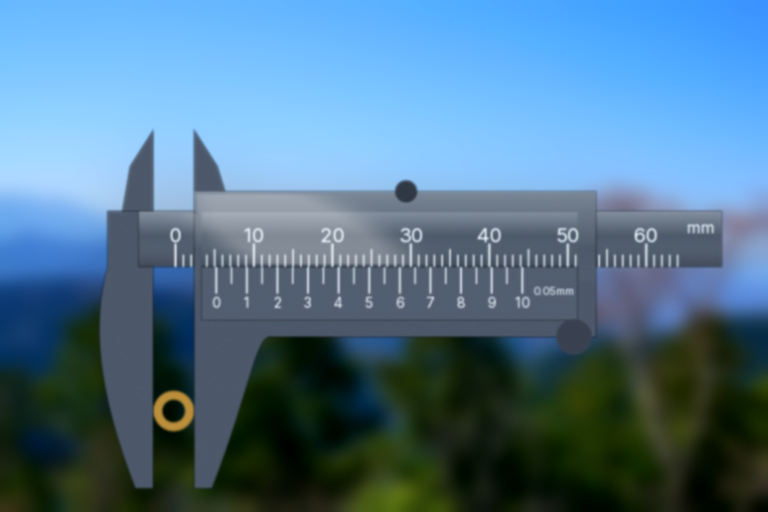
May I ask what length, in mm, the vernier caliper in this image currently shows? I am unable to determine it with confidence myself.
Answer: 5.2 mm
